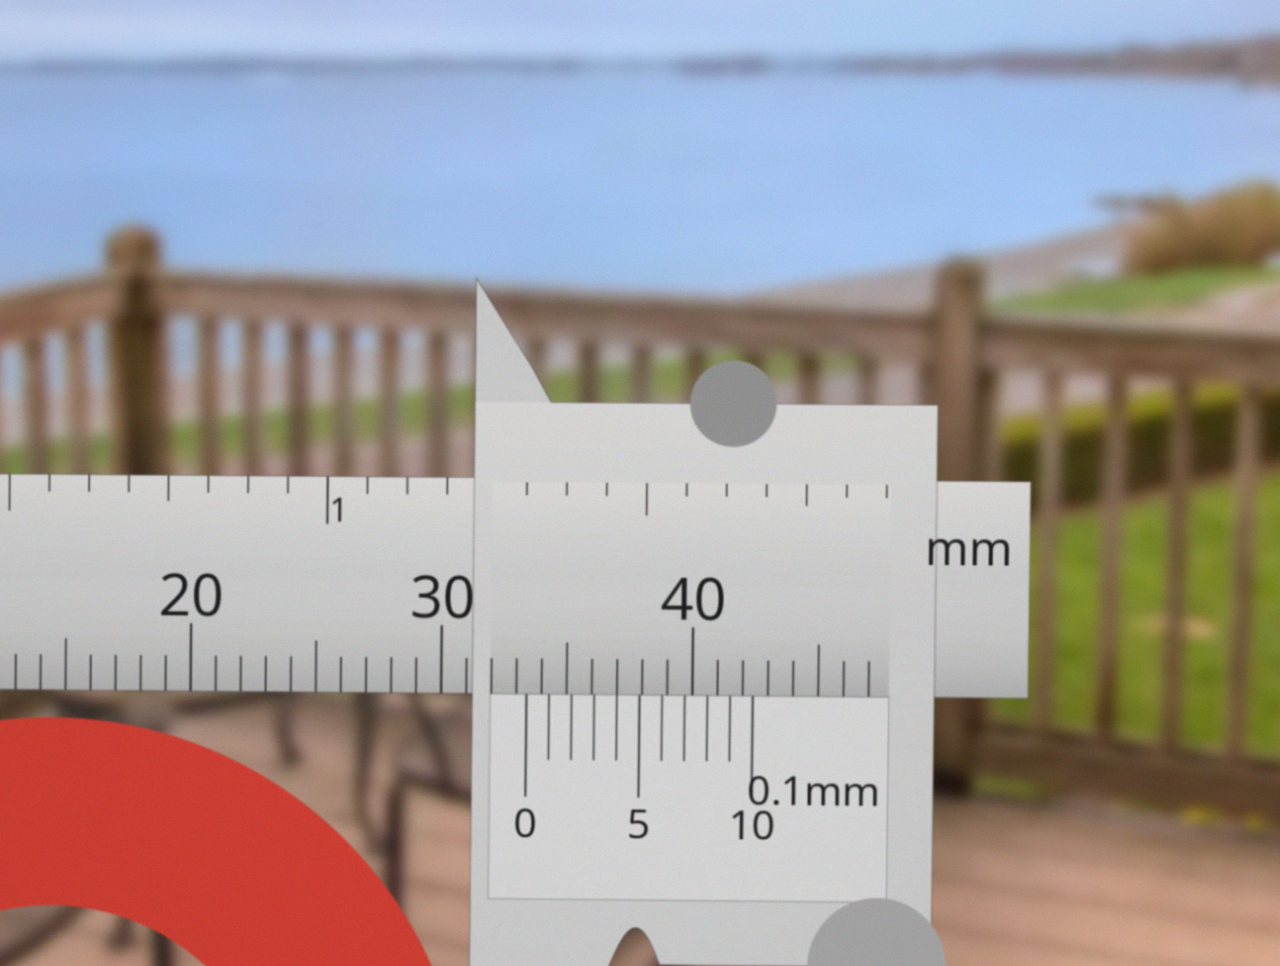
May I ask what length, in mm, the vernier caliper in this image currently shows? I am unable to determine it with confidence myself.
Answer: 33.4 mm
